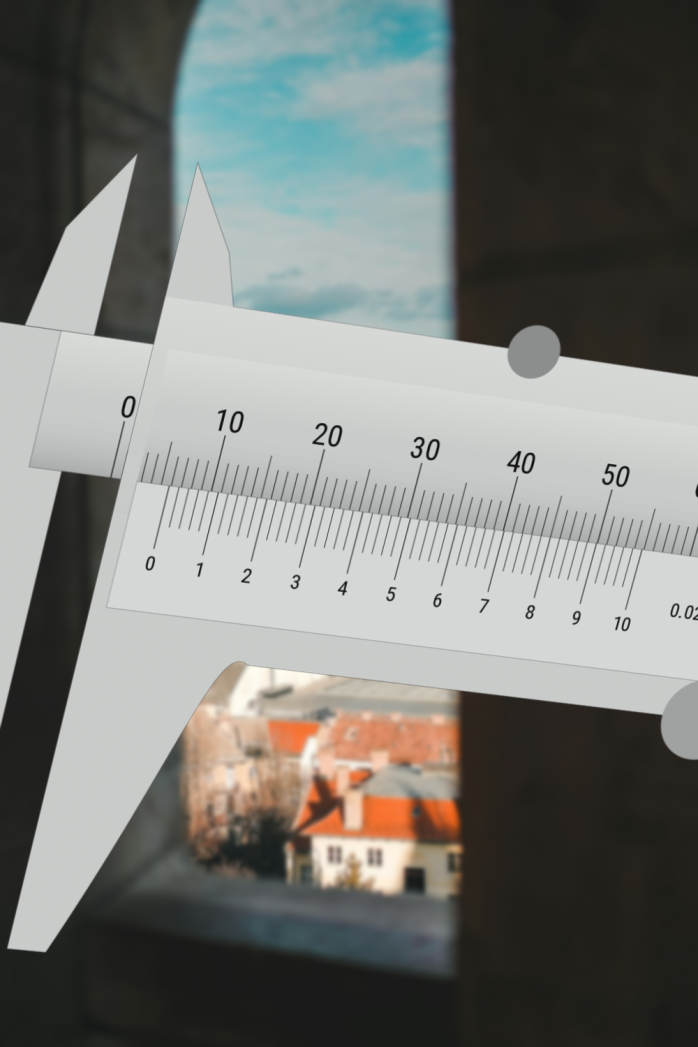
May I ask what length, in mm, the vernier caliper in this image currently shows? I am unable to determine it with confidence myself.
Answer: 5.8 mm
